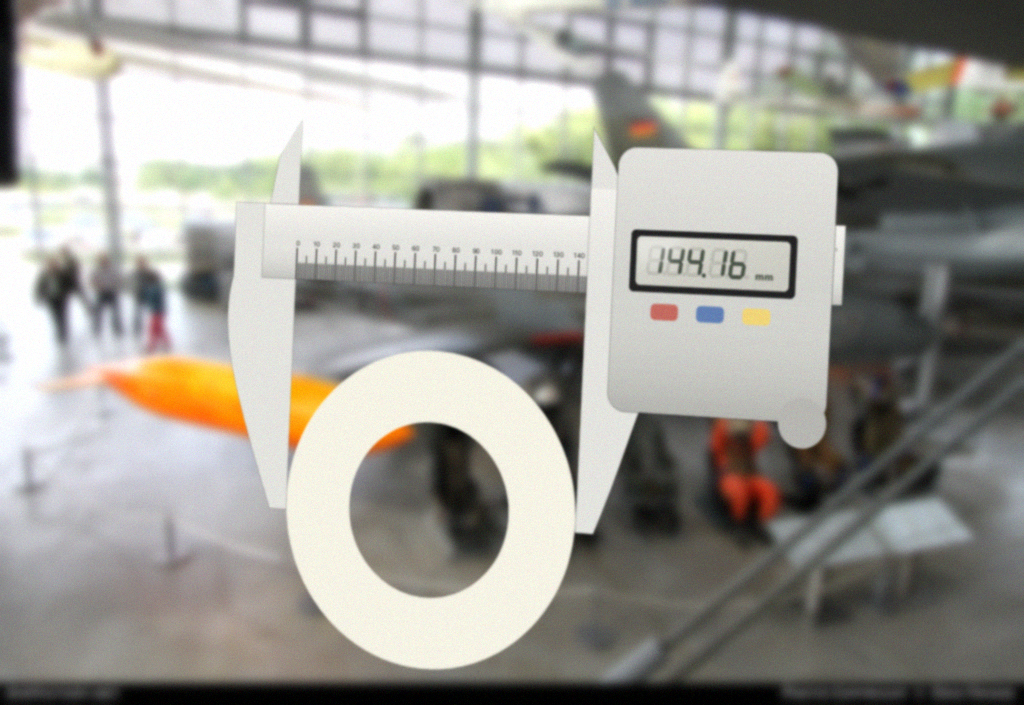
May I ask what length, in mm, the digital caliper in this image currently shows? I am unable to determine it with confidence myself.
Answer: 144.16 mm
